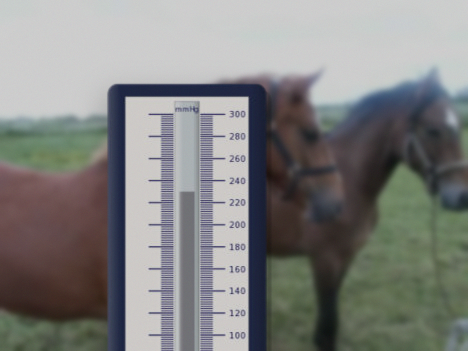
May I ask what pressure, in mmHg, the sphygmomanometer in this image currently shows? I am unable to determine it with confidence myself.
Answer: 230 mmHg
